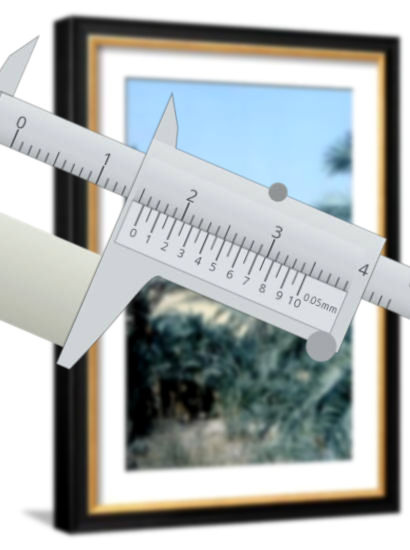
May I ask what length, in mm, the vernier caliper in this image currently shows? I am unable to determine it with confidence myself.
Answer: 15.6 mm
